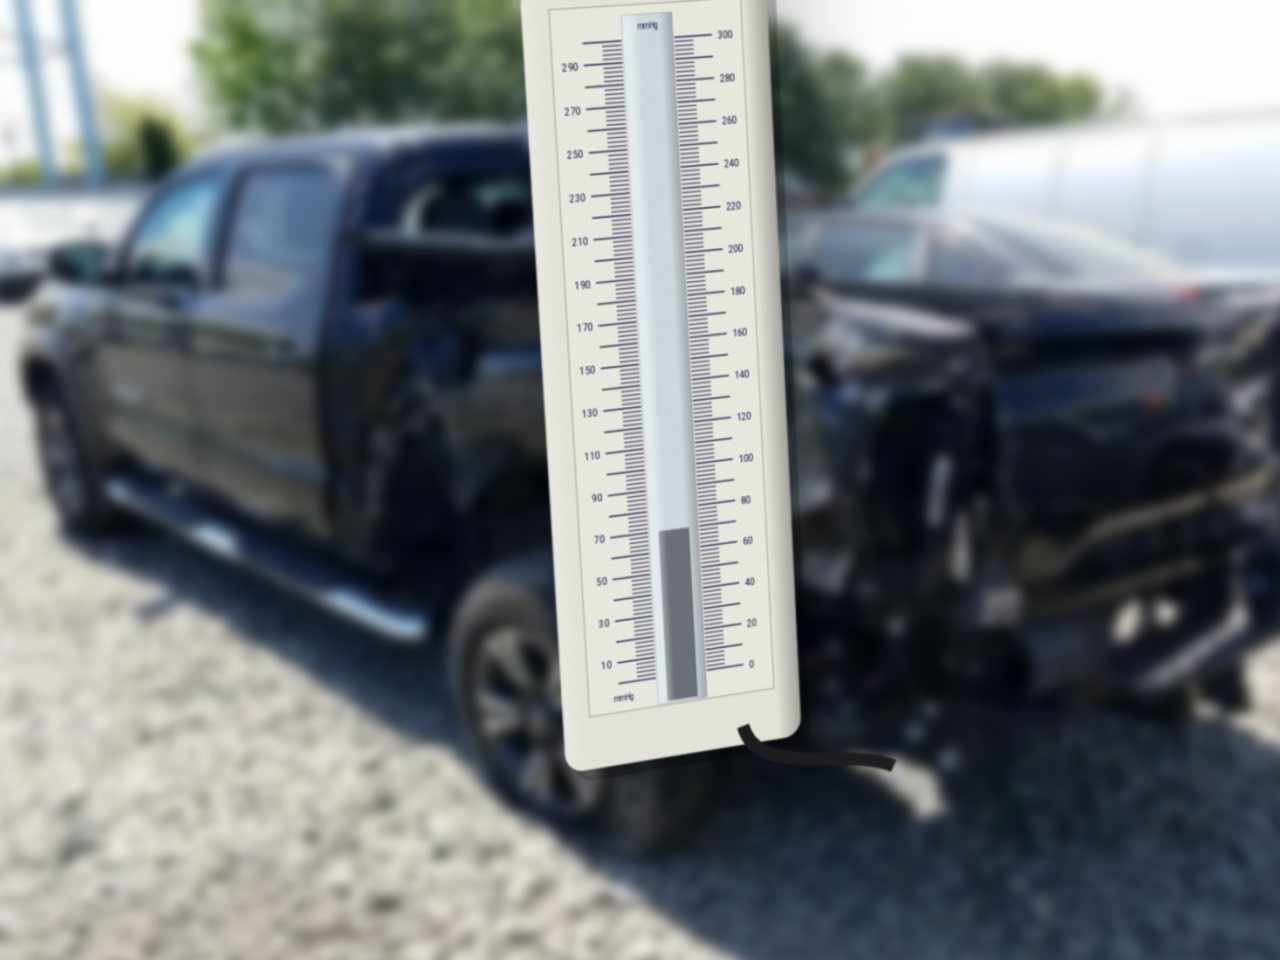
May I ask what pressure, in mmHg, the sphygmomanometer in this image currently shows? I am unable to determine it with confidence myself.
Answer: 70 mmHg
